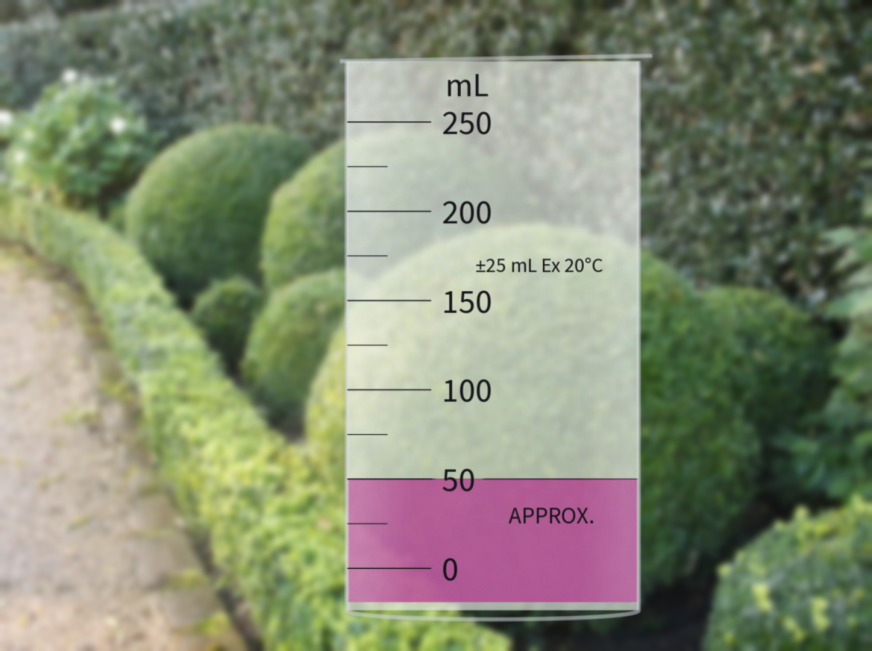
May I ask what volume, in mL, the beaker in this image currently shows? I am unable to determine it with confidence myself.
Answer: 50 mL
